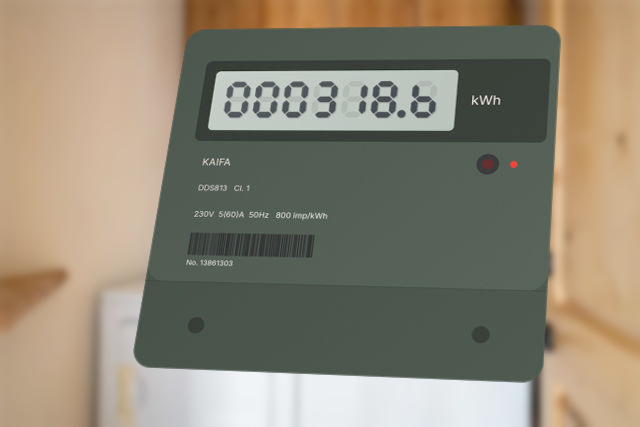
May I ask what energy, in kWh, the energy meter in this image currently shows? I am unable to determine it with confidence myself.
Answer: 318.6 kWh
